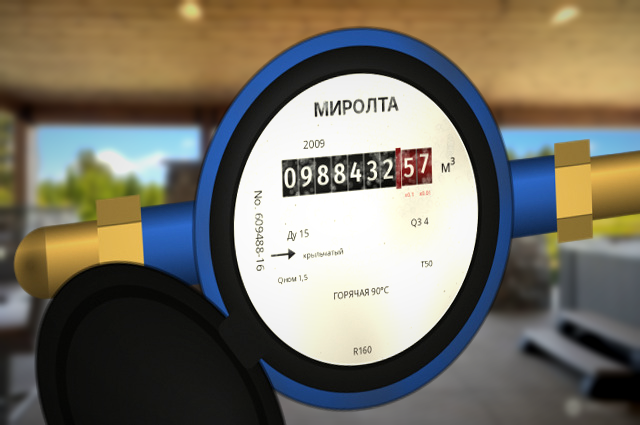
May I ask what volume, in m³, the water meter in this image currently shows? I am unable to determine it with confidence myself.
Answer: 988432.57 m³
